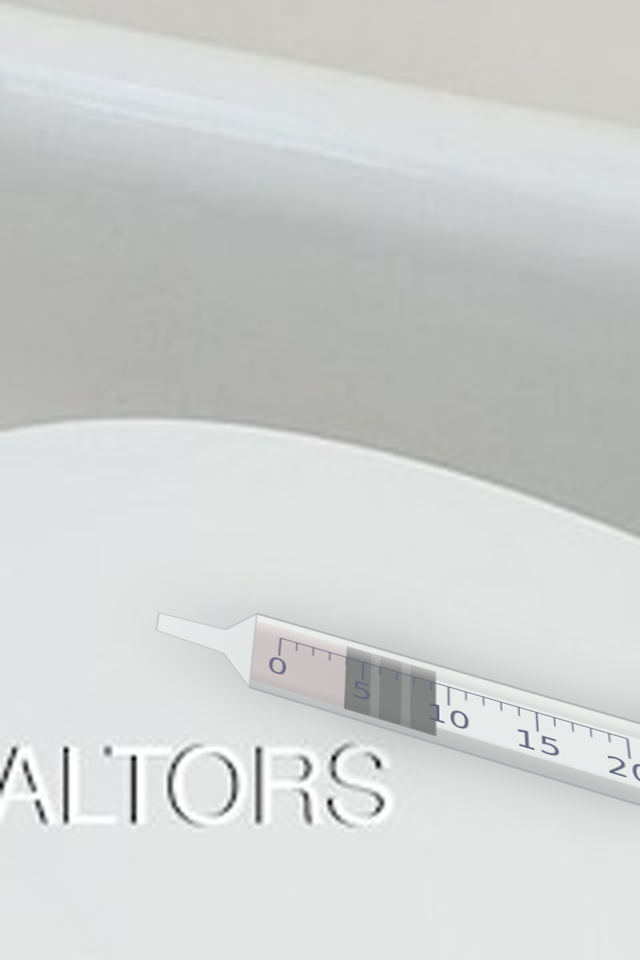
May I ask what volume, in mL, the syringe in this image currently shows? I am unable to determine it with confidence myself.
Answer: 4 mL
